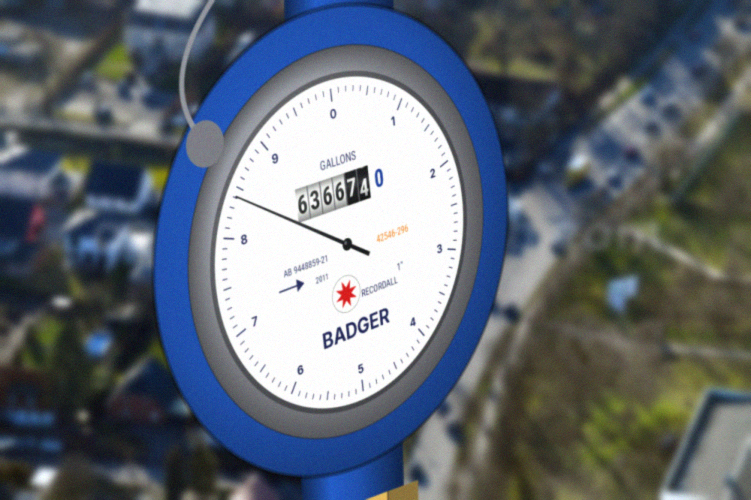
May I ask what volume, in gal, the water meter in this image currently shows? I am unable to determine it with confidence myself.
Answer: 6366738.4 gal
